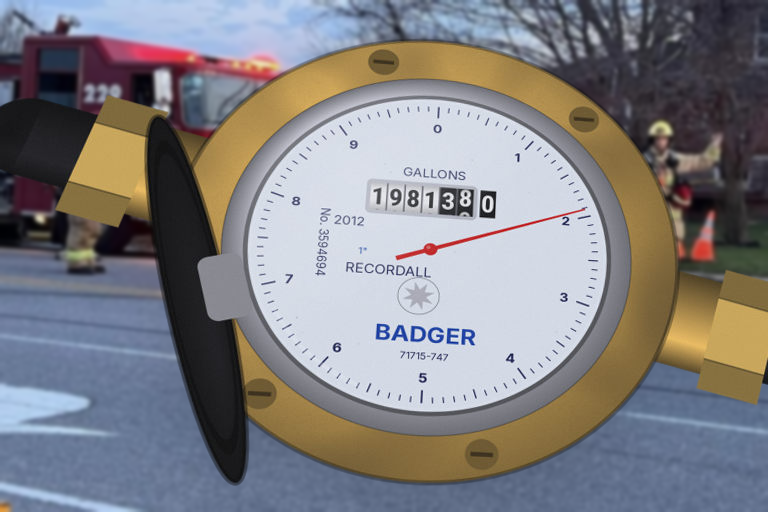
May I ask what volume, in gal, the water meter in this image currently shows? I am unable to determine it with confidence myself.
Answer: 1981381.9 gal
